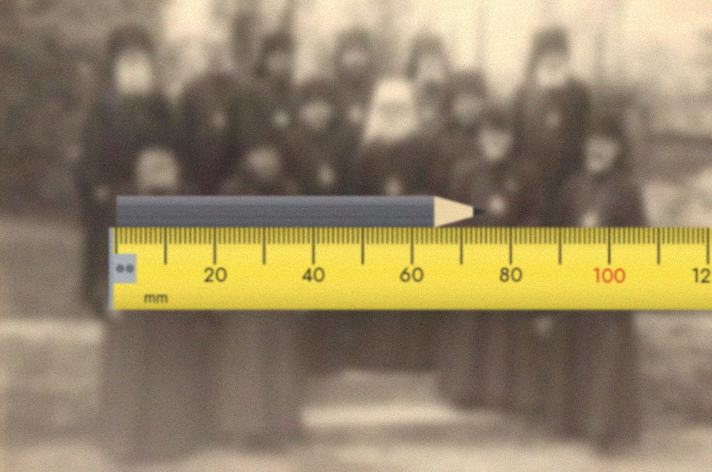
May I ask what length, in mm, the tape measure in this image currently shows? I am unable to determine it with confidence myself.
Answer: 75 mm
